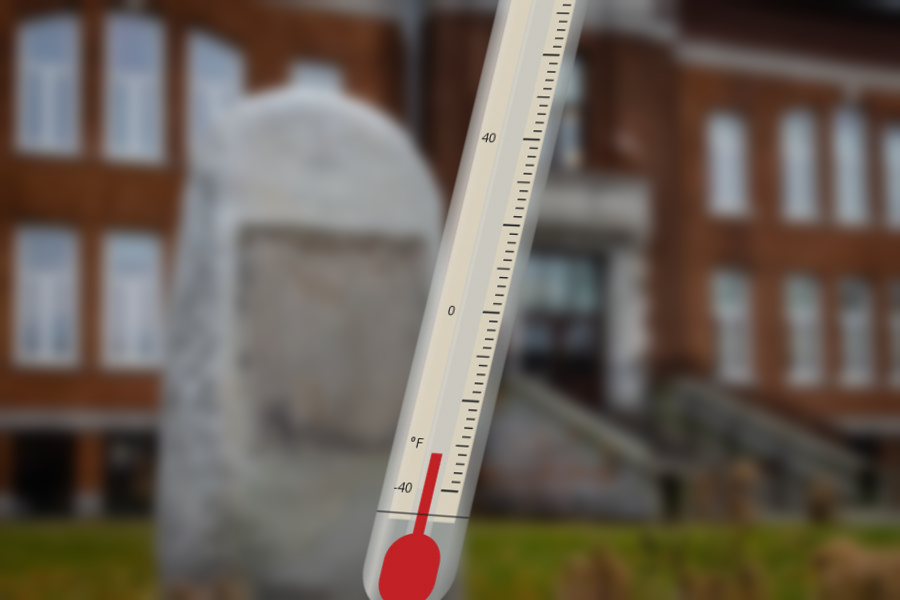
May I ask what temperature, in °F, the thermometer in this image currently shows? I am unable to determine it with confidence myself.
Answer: -32 °F
